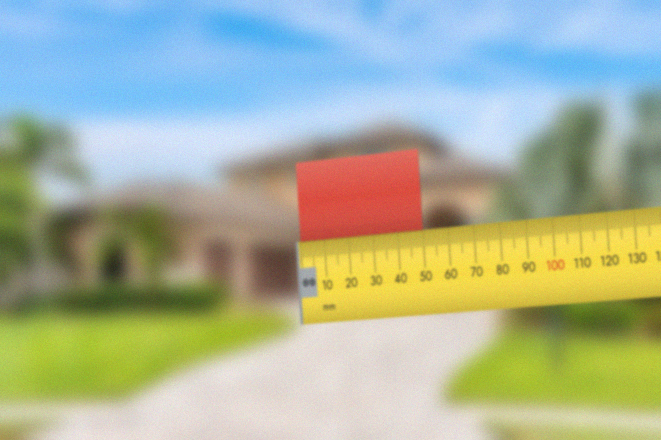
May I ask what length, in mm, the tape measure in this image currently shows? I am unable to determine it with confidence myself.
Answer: 50 mm
